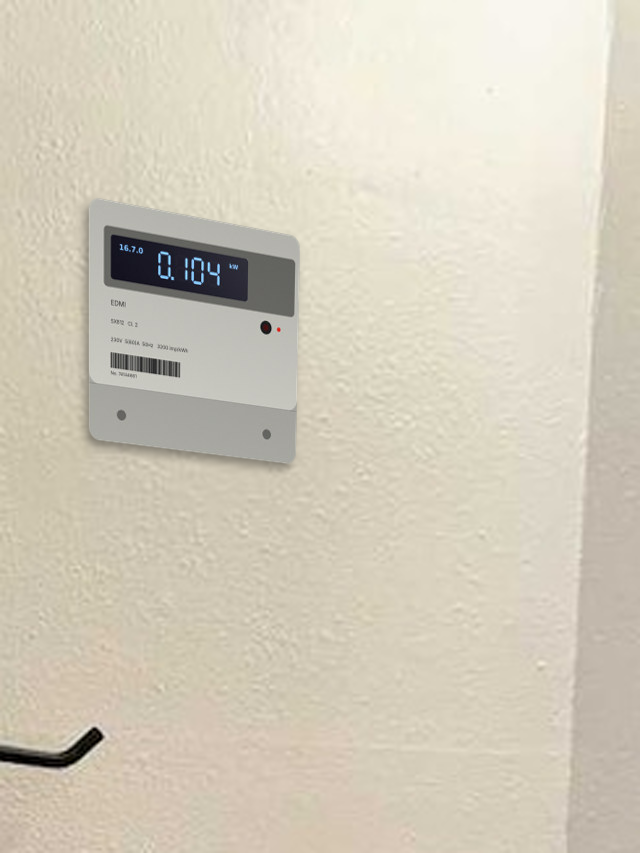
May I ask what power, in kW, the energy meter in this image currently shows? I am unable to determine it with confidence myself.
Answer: 0.104 kW
